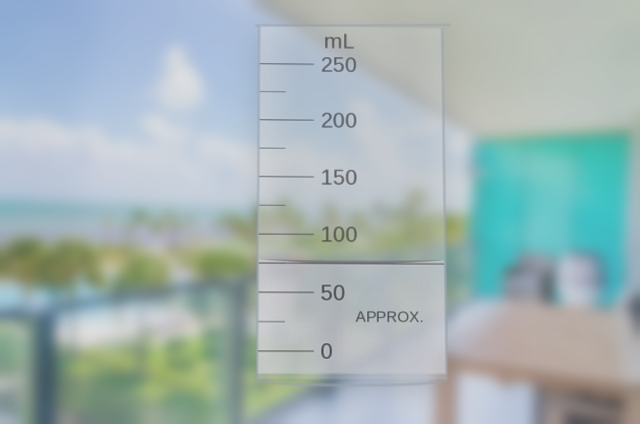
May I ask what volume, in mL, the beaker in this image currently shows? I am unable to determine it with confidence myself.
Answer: 75 mL
